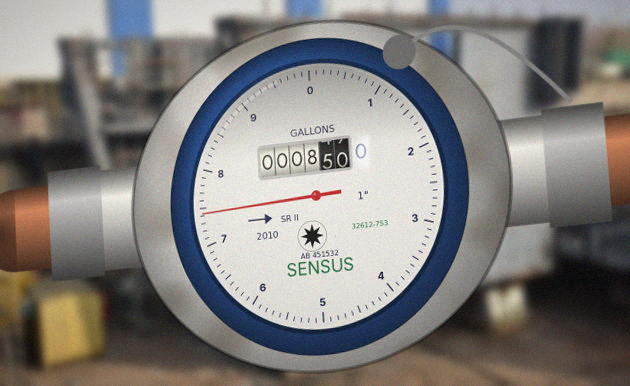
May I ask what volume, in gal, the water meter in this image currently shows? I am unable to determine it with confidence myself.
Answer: 8497.4 gal
